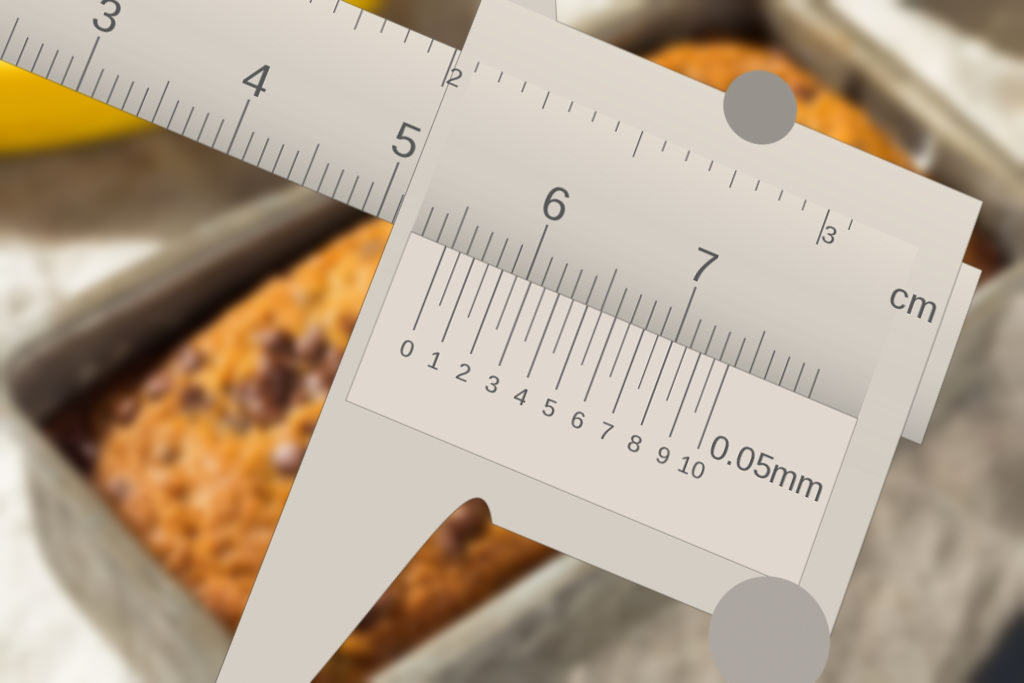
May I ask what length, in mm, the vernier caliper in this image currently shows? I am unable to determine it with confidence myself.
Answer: 54.6 mm
